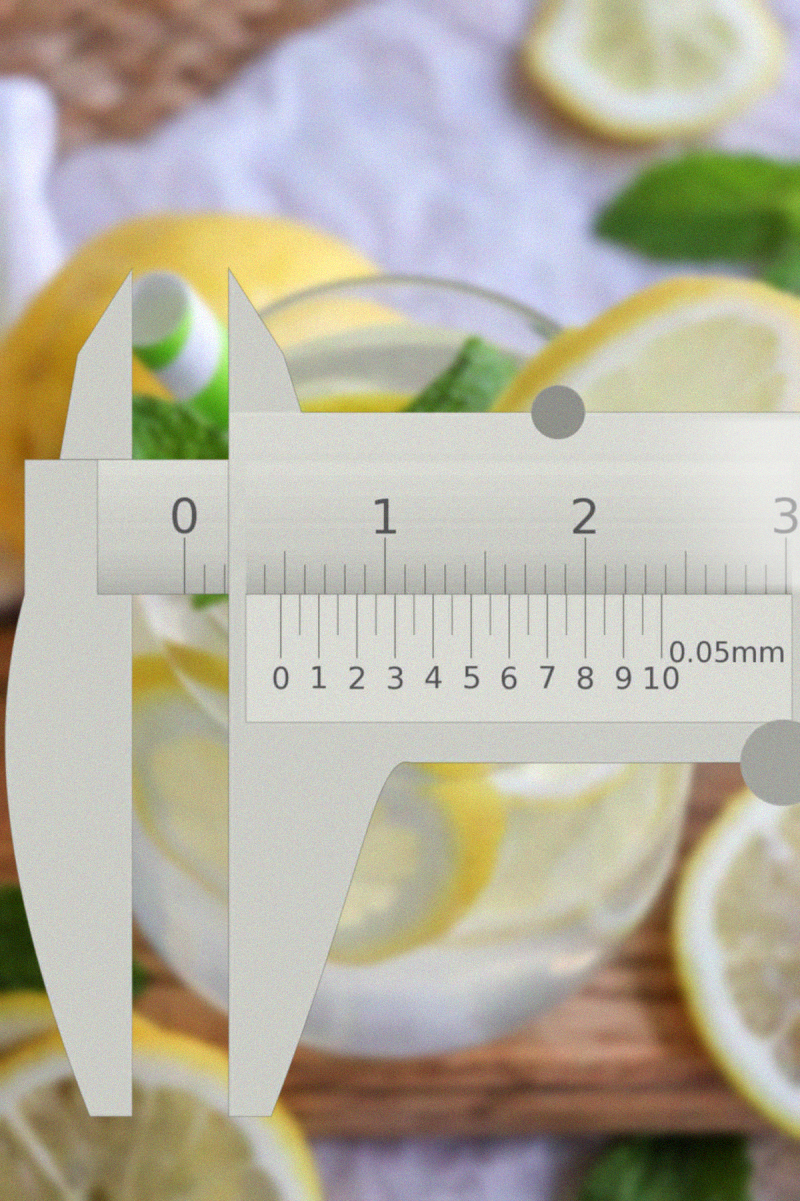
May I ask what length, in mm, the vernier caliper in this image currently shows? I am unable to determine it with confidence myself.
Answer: 4.8 mm
